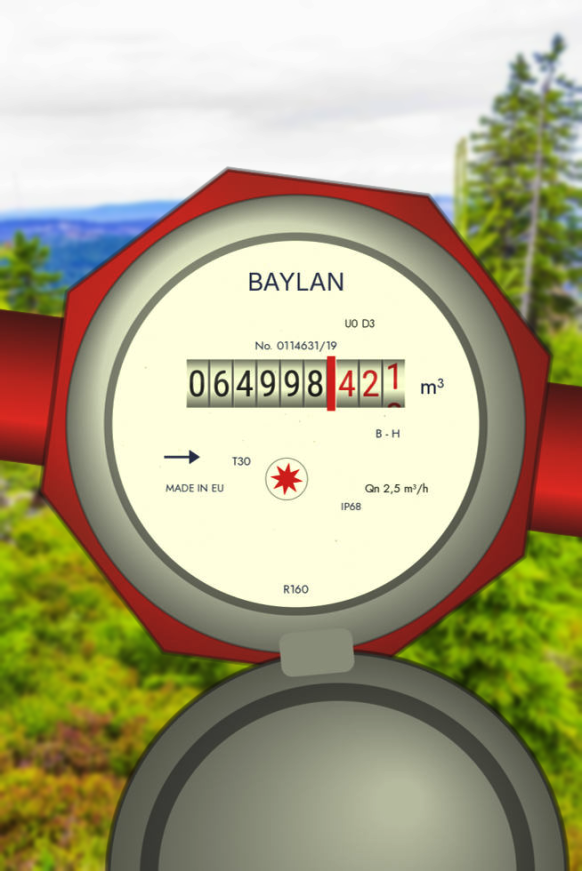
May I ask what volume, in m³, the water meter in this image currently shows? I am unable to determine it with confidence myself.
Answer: 64998.421 m³
